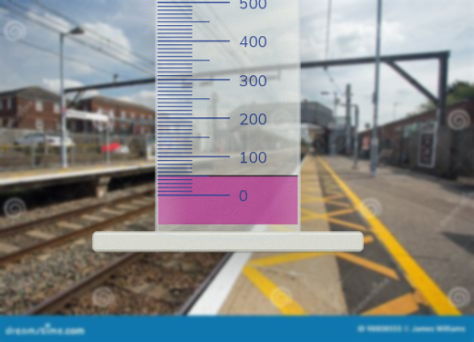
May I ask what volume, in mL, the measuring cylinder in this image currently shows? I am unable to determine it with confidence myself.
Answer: 50 mL
